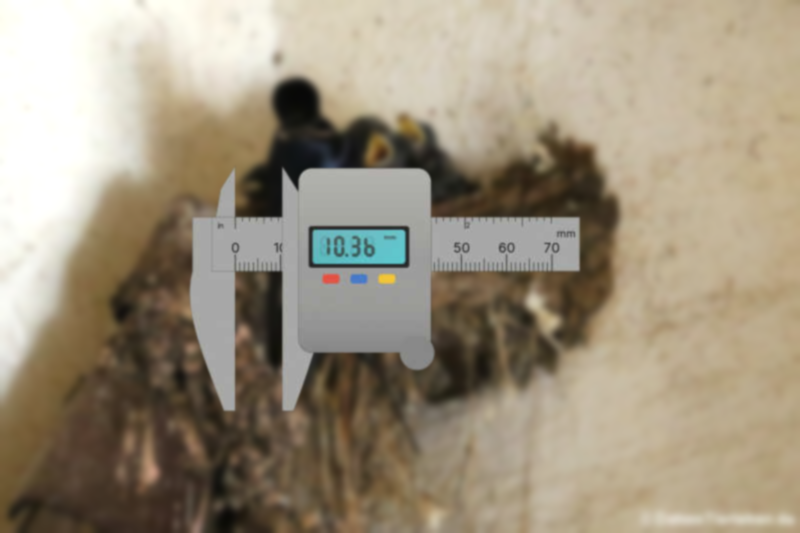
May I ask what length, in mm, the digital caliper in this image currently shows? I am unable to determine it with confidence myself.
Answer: 10.36 mm
